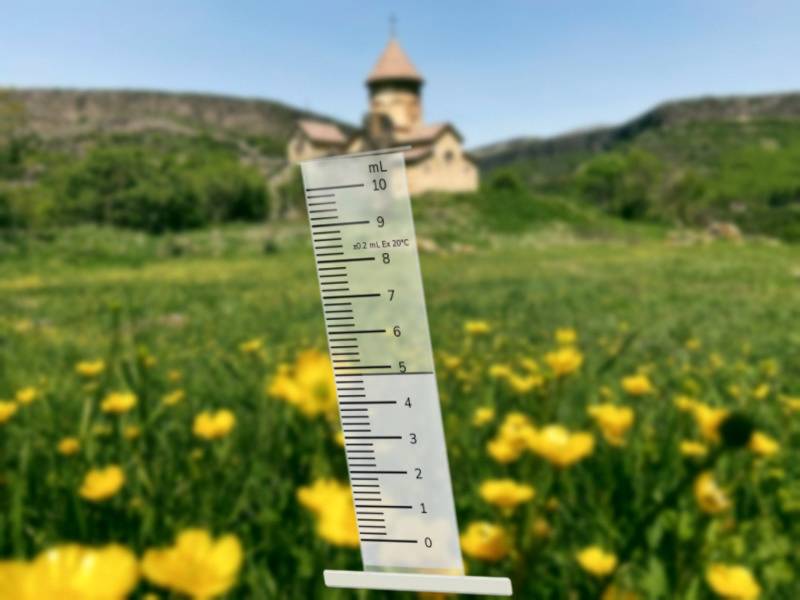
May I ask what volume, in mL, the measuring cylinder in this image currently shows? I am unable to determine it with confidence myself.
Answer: 4.8 mL
